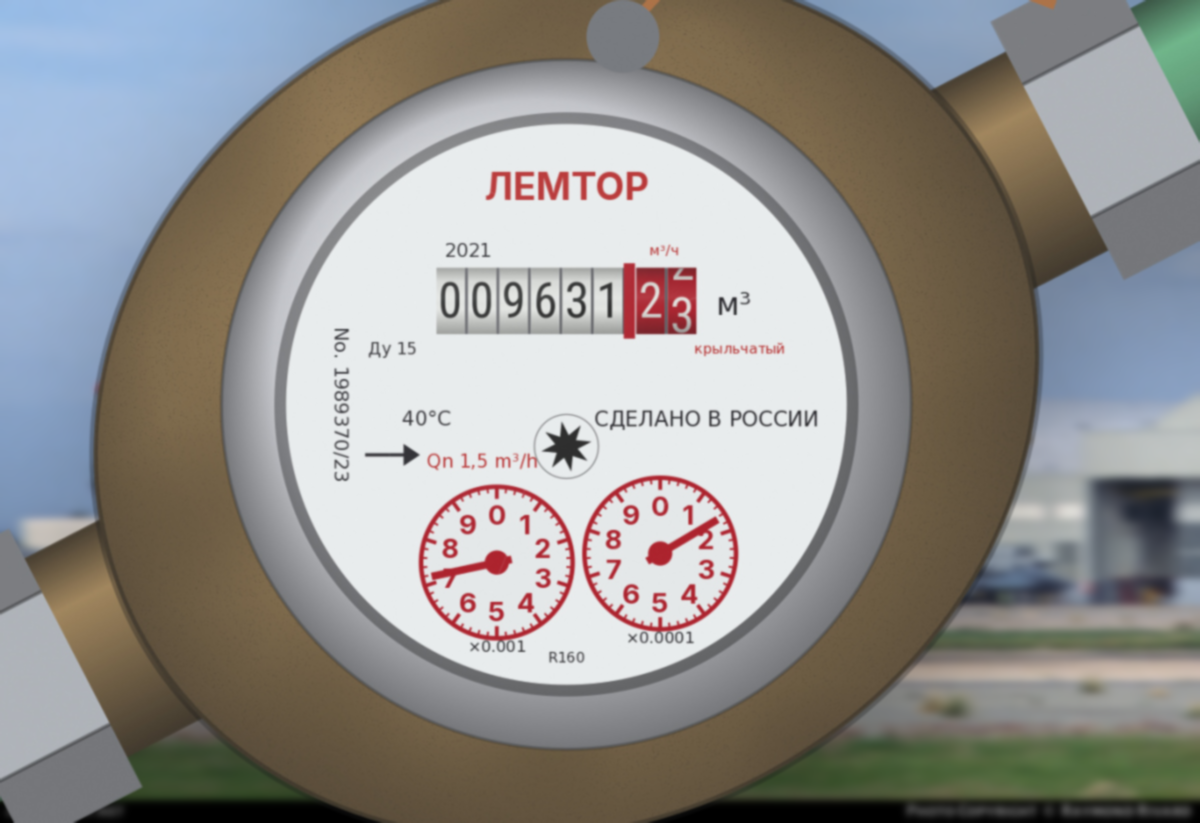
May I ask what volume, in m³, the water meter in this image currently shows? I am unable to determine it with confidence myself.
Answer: 9631.2271 m³
